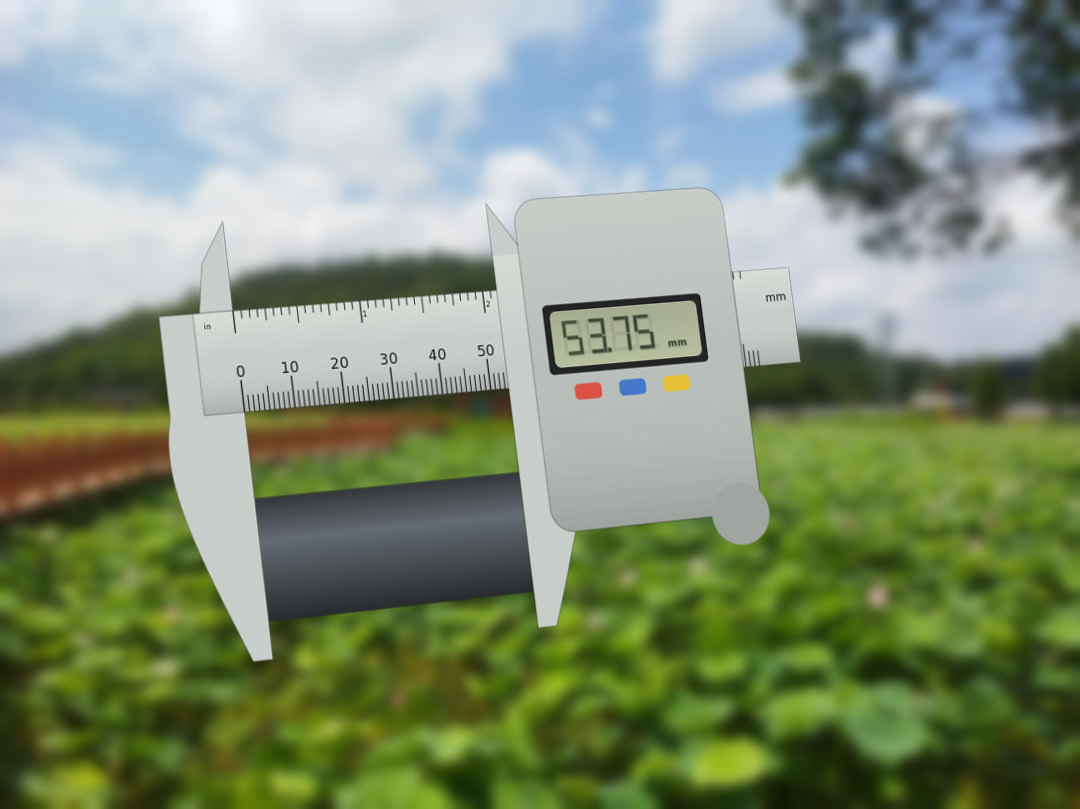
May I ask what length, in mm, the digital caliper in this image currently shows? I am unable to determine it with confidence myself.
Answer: 53.75 mm
